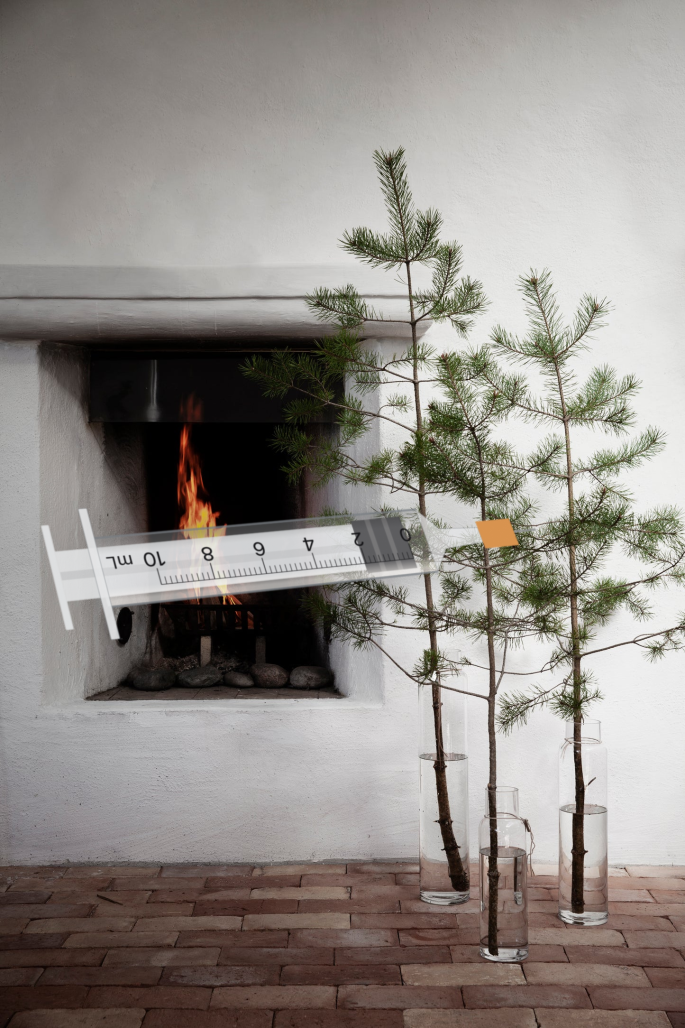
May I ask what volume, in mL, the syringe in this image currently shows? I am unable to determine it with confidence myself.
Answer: 0 mL
